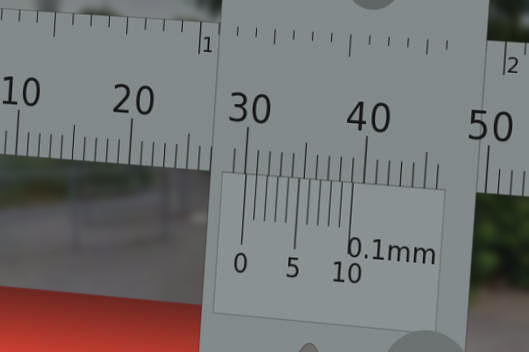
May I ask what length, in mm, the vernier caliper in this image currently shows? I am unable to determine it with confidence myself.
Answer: 30.1 mm
